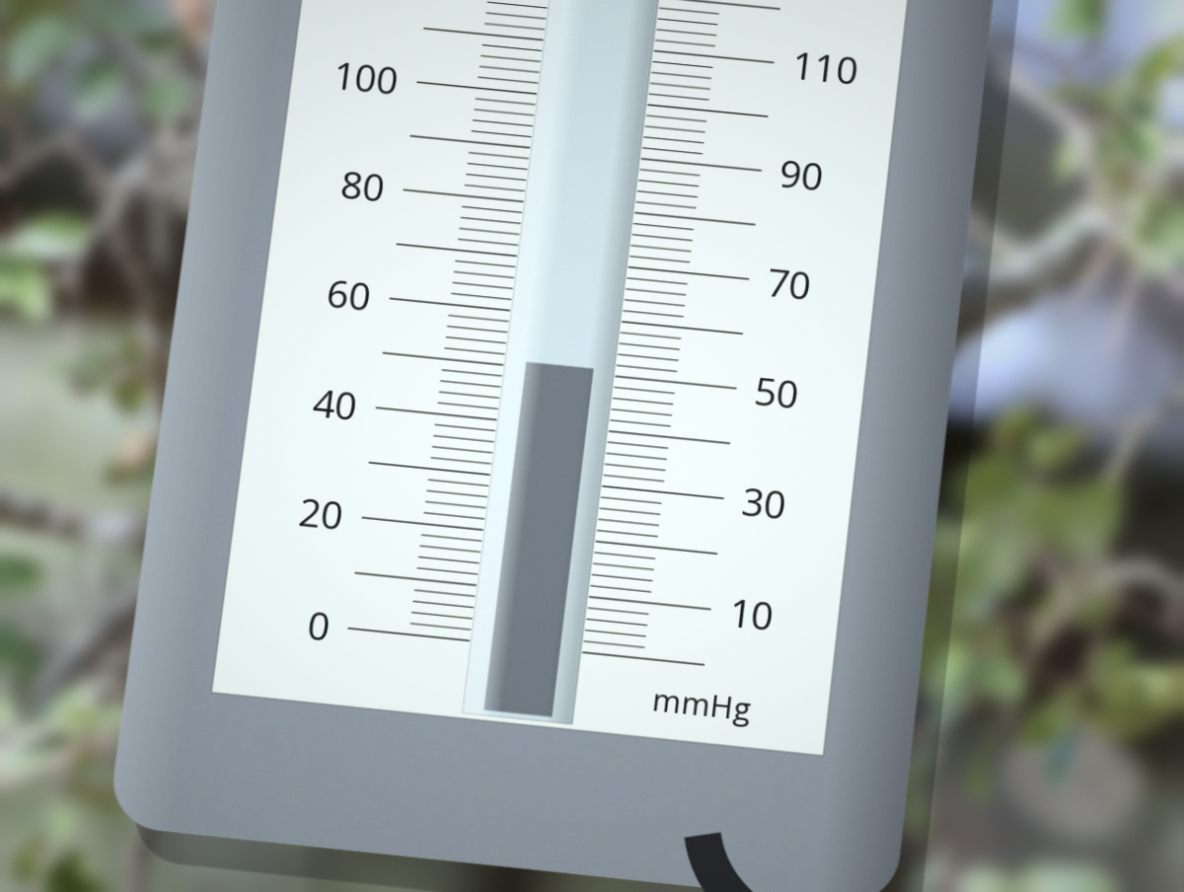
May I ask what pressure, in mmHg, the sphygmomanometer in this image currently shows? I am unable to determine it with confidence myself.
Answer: 51 mmHg
